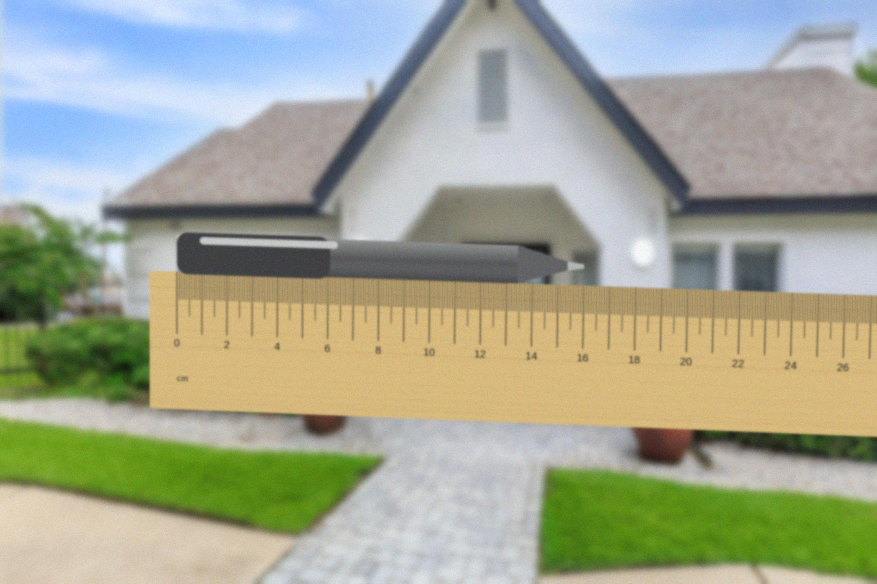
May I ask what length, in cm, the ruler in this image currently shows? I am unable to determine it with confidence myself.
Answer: 16 cm
